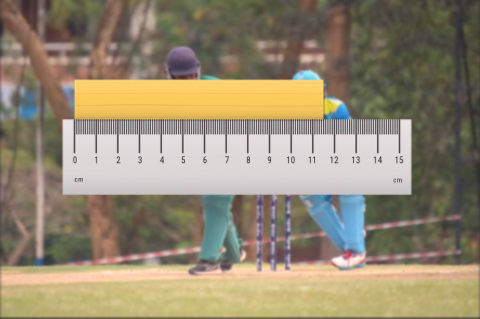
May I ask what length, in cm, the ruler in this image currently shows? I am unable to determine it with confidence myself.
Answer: 11.5 cm
